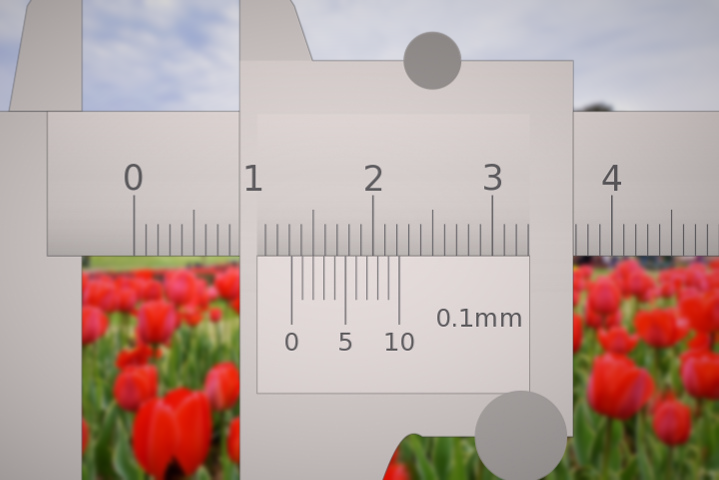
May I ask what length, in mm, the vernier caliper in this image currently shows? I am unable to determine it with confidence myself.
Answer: 13.2 mm
